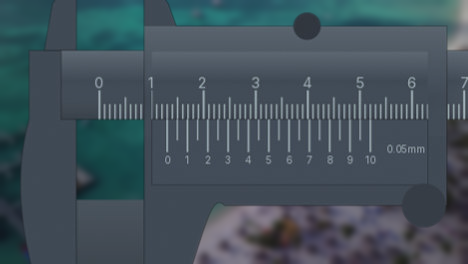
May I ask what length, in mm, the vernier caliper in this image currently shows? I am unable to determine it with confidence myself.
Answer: 13.0 mm
